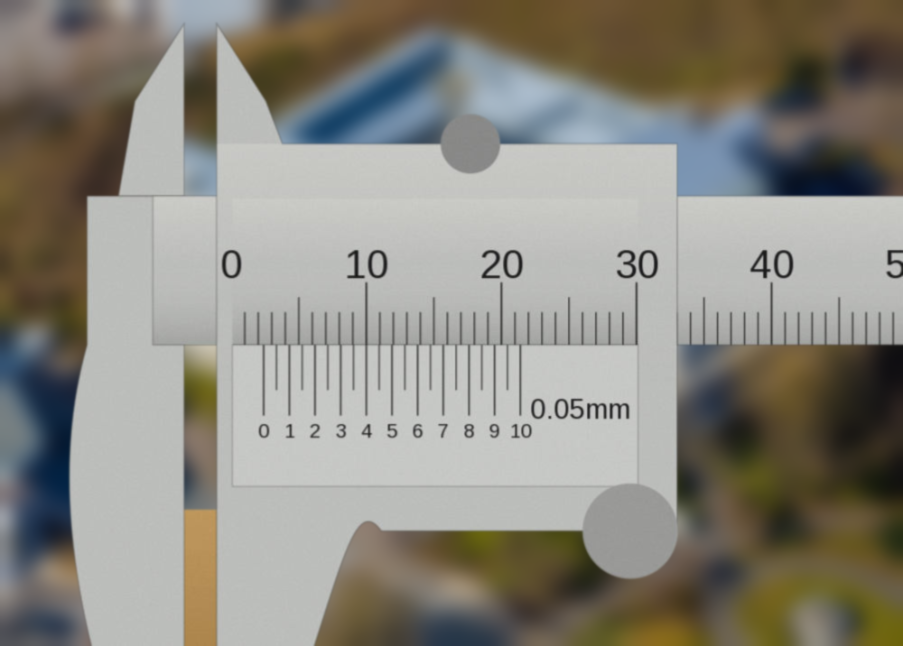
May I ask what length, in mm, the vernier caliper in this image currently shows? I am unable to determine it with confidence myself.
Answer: 2.4 mm
